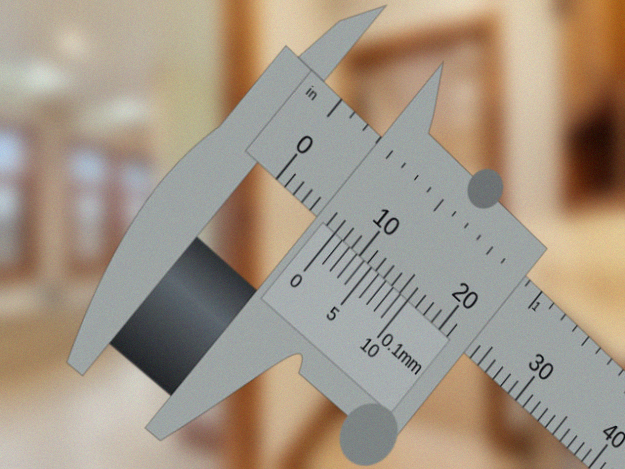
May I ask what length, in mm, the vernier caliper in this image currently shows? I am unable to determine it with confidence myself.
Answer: 7.0 mm
